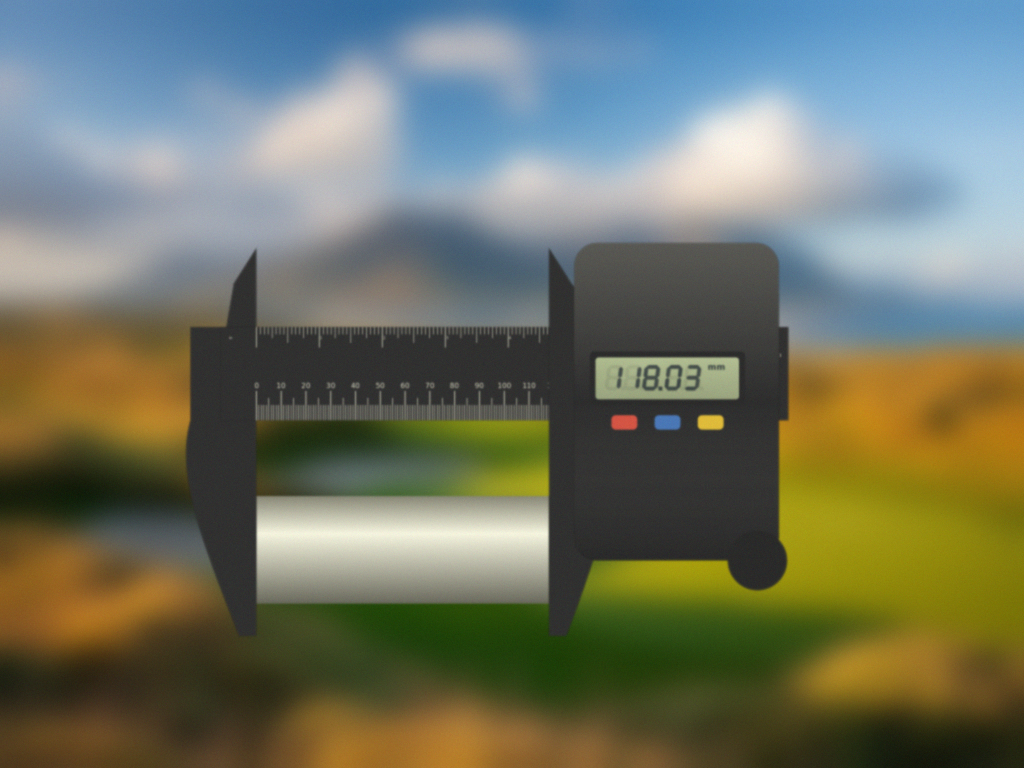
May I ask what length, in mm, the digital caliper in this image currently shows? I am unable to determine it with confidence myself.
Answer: 118.03 mm
